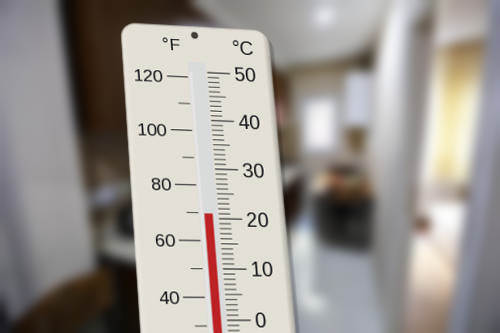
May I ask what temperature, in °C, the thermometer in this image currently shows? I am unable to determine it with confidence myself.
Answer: 21 °C
